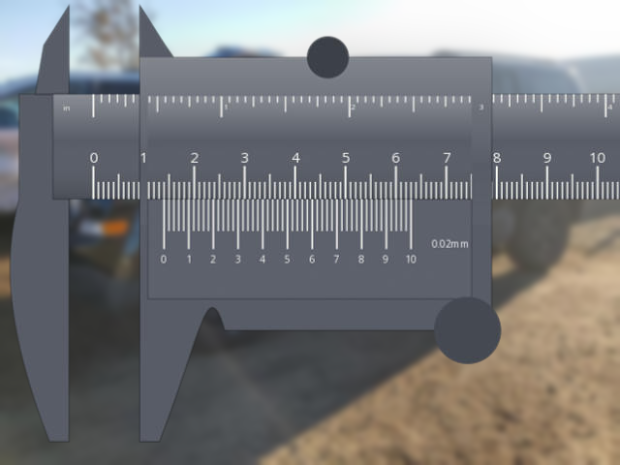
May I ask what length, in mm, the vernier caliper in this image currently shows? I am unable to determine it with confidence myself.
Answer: 14.0 mm
